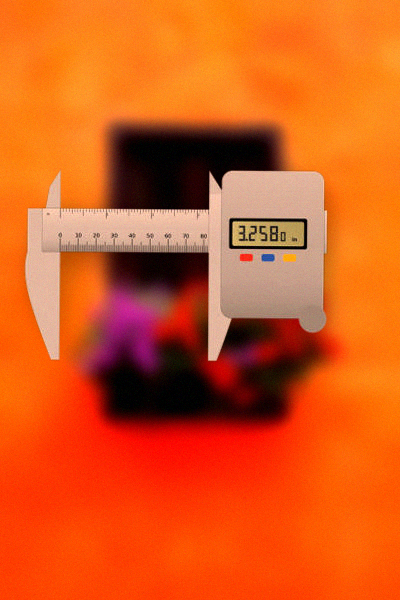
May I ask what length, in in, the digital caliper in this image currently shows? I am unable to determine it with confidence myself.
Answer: 3.2580 in
